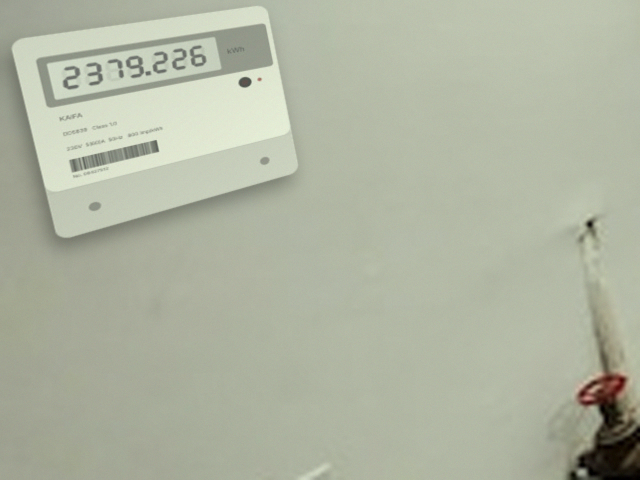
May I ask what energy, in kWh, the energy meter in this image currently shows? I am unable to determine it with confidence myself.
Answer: 2379.226 kWh
